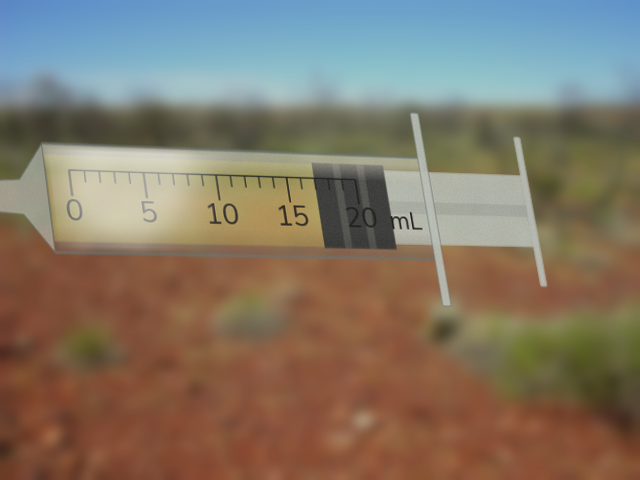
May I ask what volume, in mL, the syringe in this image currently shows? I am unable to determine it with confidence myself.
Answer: 17 mL
